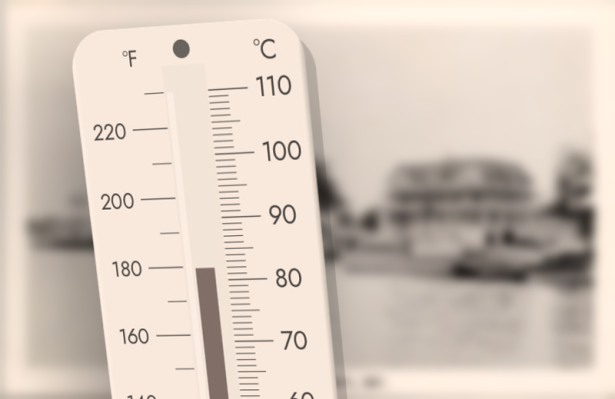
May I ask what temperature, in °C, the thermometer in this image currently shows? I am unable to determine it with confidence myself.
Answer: 82 °C
